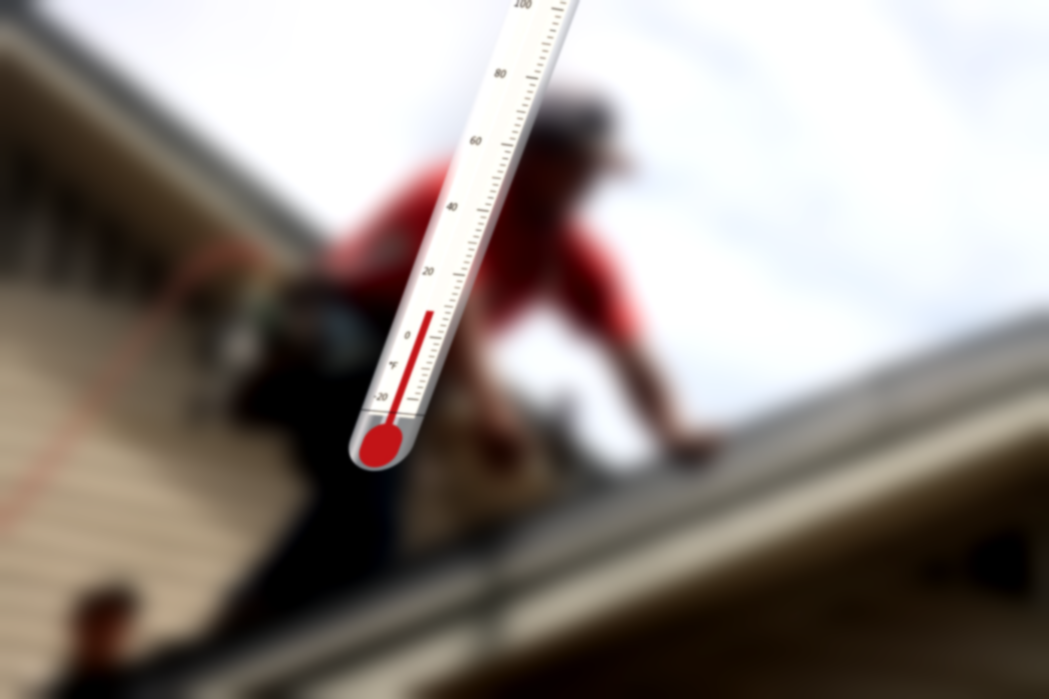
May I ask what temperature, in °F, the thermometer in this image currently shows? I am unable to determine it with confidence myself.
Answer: 8 °F
